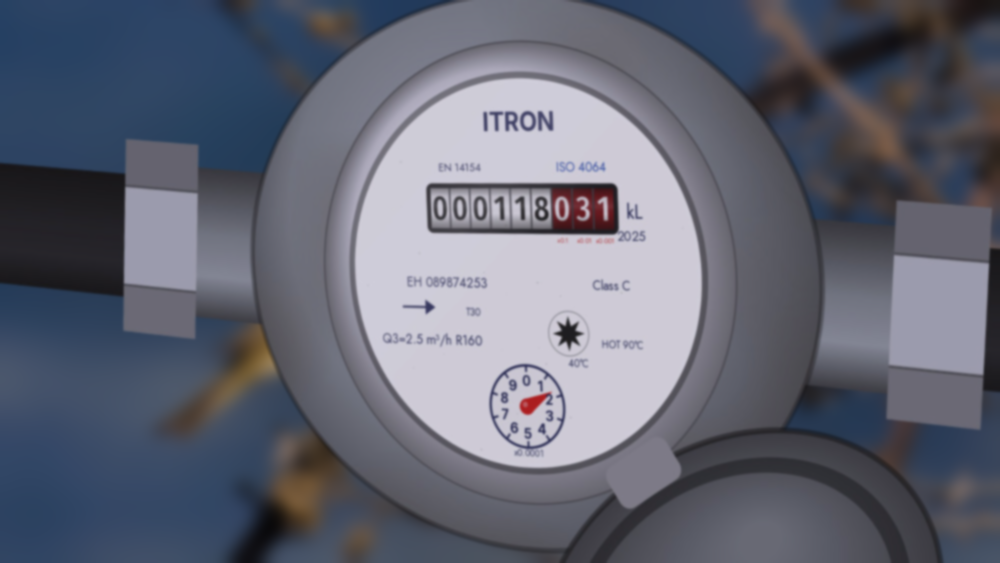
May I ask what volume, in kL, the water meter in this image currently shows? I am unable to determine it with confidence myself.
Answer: 118.0311 kL
